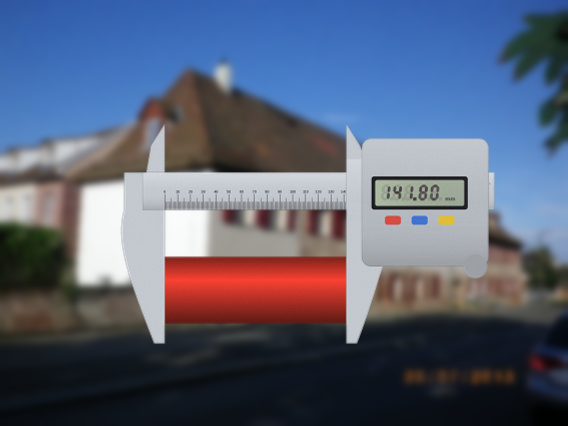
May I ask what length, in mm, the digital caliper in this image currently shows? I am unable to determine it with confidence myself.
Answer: 141.80 mm
